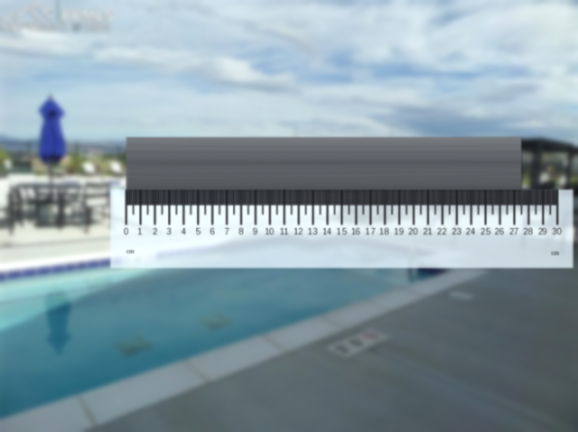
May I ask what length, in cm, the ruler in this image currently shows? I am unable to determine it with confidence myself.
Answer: 27.5 cm
